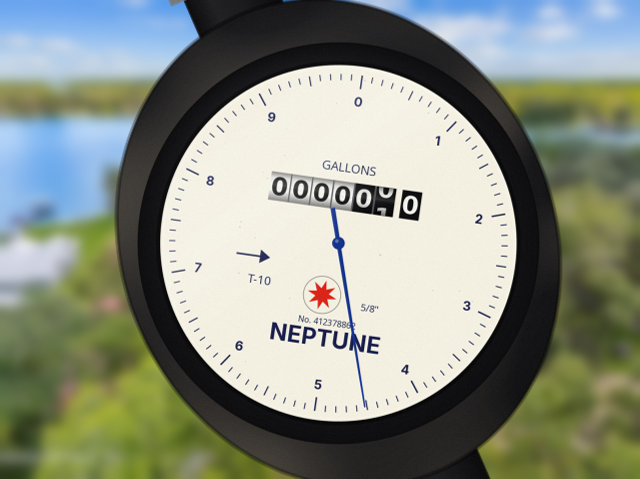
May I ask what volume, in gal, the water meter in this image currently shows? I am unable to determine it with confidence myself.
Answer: 4.5 gal
